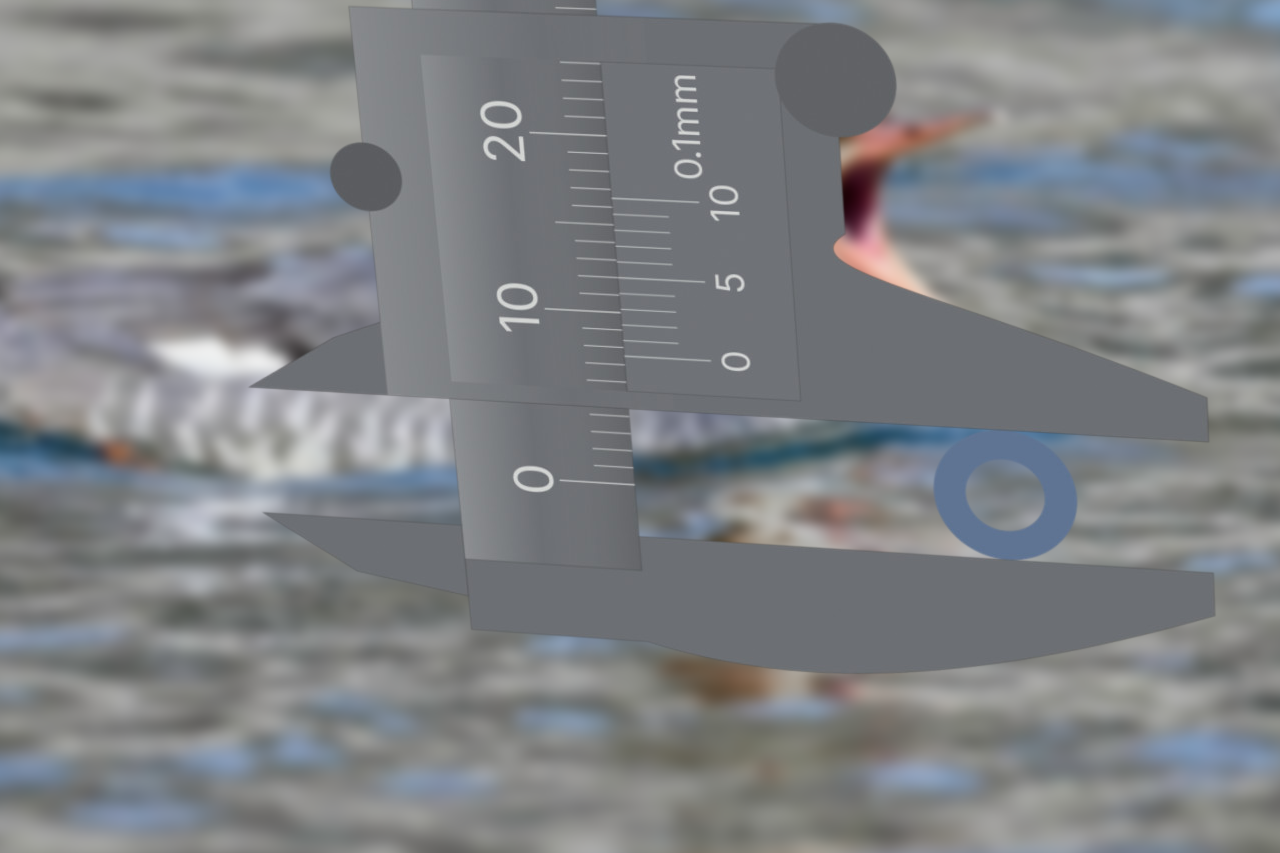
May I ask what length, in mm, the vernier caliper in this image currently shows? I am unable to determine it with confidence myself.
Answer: 7.5 mm
